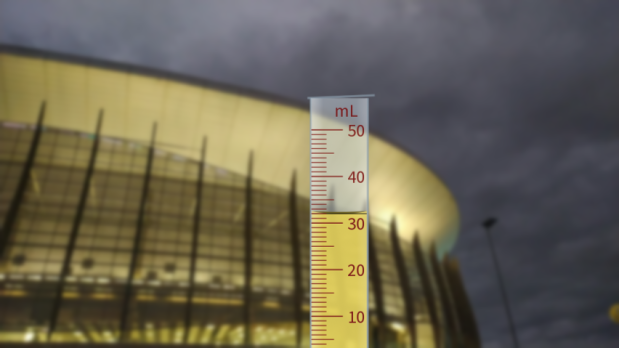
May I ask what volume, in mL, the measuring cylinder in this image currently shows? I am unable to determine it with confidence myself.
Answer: 32 mL
